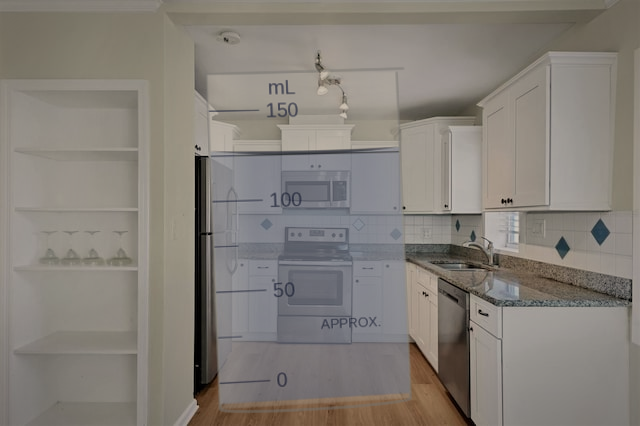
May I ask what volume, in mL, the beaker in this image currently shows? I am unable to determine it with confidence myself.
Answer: 125 mL
